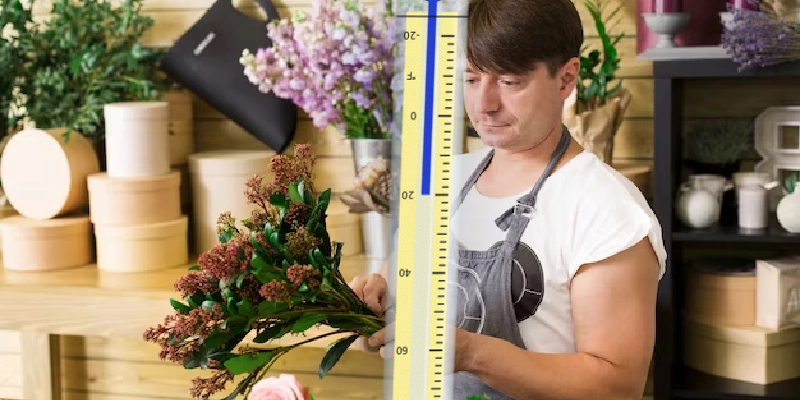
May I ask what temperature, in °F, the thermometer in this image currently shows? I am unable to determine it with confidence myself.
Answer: 20 °F
